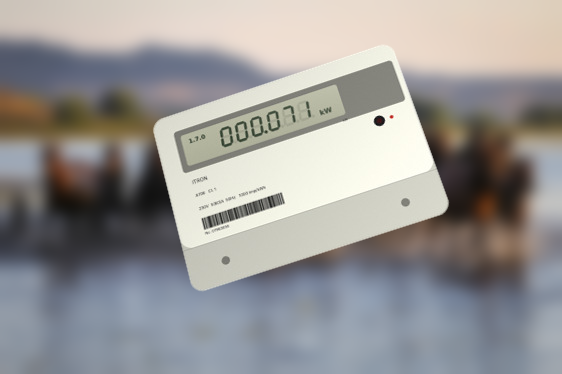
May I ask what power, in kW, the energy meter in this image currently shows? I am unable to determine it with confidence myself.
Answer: 0.071 kW
